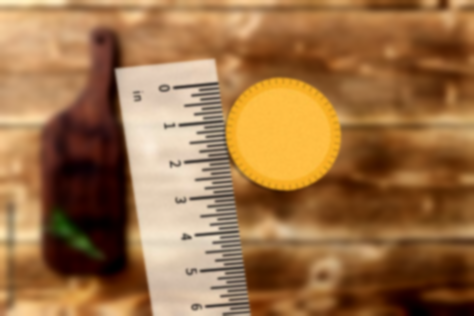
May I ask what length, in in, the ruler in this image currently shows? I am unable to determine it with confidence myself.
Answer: 3 in
